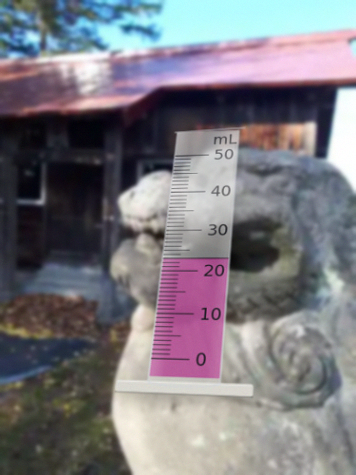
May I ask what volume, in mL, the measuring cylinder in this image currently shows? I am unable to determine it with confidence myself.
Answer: 23 mL
